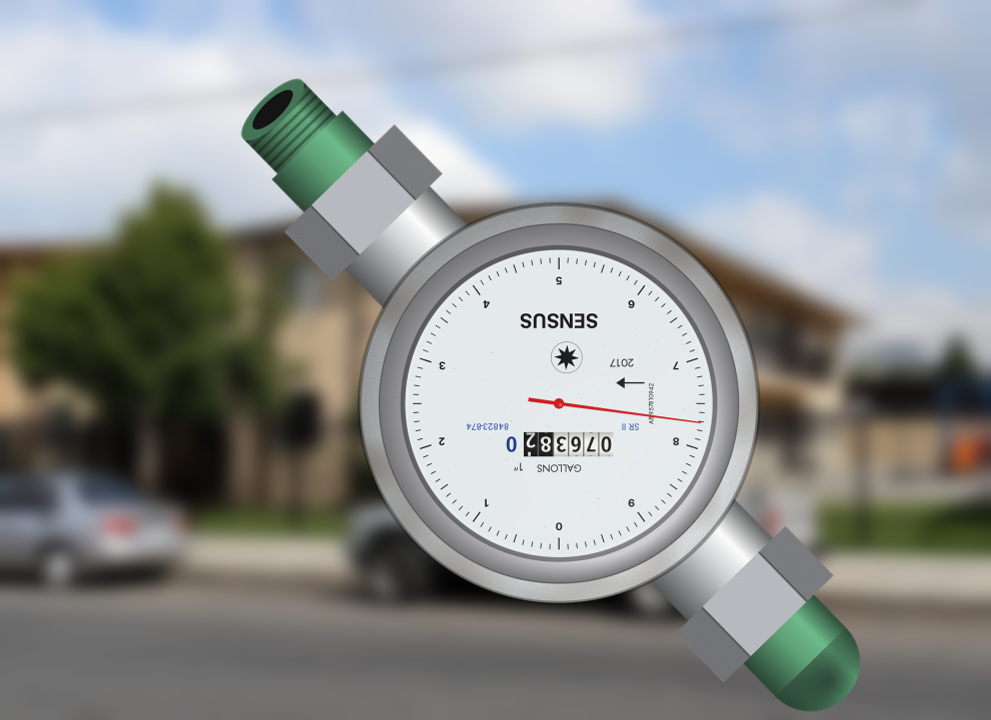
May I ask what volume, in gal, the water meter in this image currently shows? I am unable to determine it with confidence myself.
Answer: 763817.7 gal
